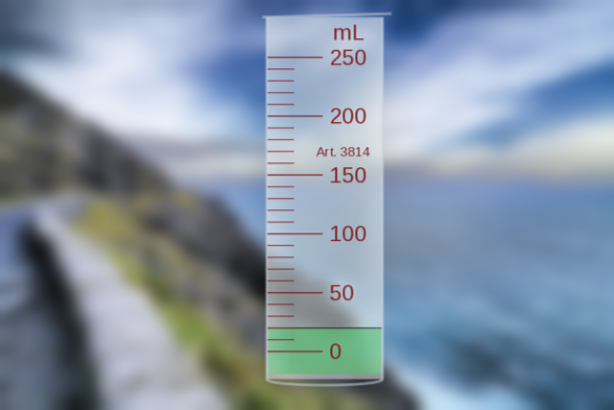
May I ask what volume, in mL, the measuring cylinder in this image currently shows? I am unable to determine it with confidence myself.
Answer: 20 mL
